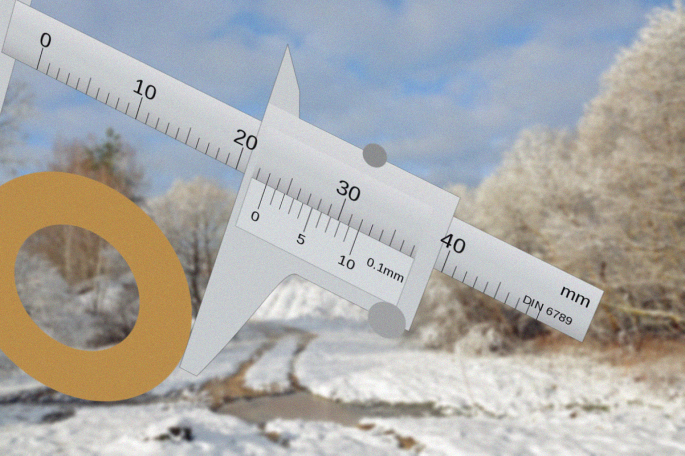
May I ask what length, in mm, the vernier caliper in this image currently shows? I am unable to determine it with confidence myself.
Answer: 23.0 mm
